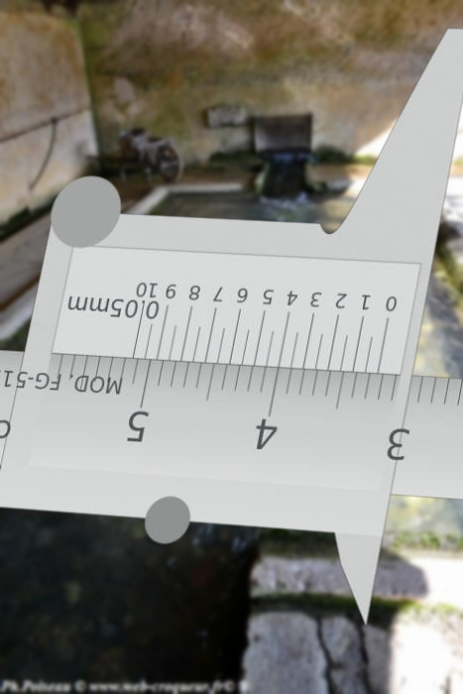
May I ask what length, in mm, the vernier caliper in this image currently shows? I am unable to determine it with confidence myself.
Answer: 32.4 mm
